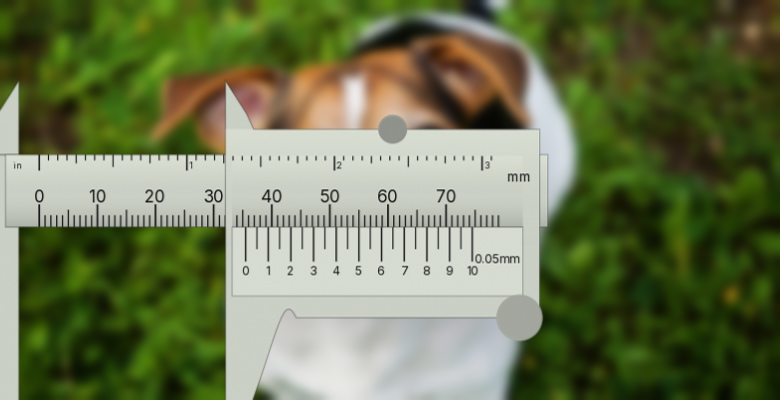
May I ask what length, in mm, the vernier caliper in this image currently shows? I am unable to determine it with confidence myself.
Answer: 35.5 mm
